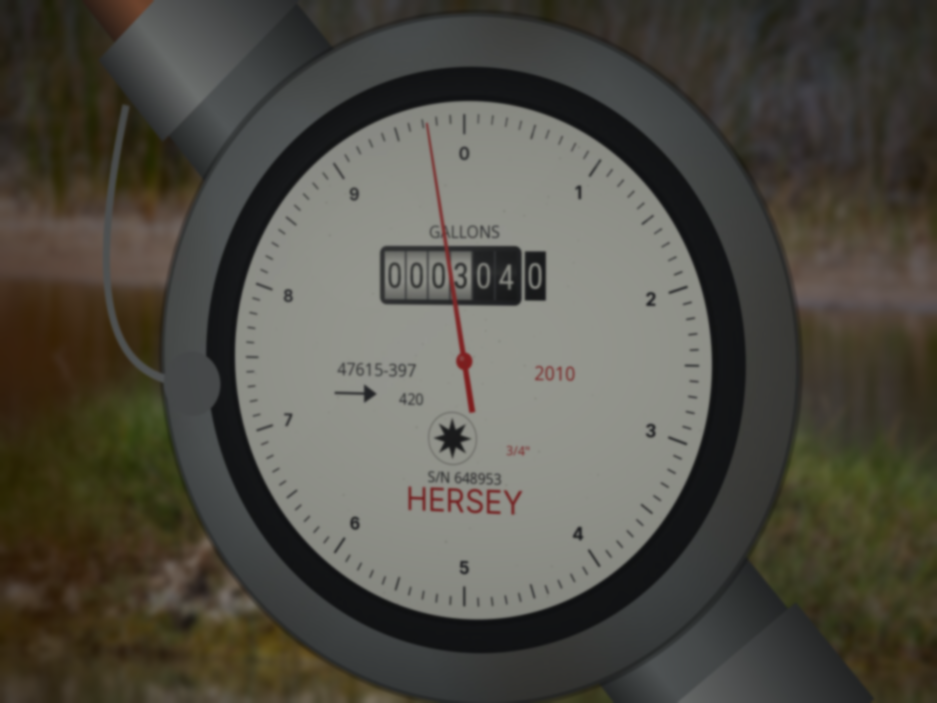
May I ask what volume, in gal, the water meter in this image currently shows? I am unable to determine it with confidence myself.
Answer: 3039.7 gal
